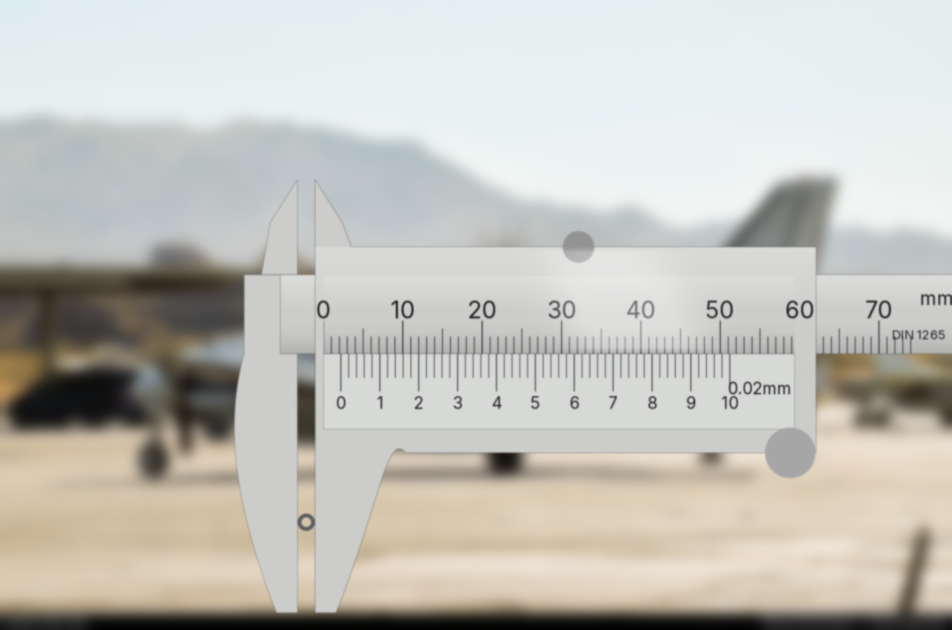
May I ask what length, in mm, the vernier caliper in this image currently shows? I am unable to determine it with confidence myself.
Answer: 2.2 mm
